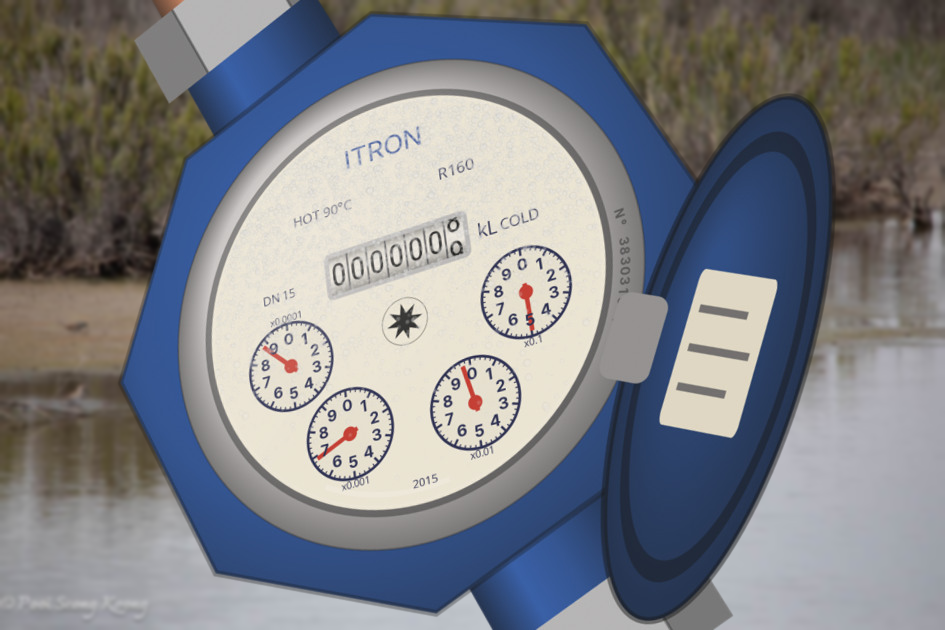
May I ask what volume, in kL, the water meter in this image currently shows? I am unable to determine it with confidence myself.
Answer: 8.4968 kL
